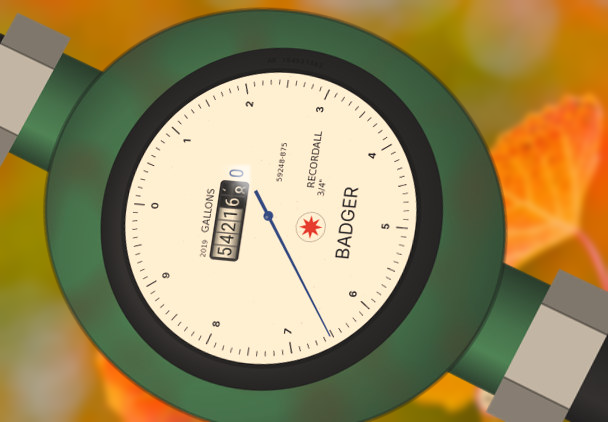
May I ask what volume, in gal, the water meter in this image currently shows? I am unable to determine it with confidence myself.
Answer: 5421676.5 gal
